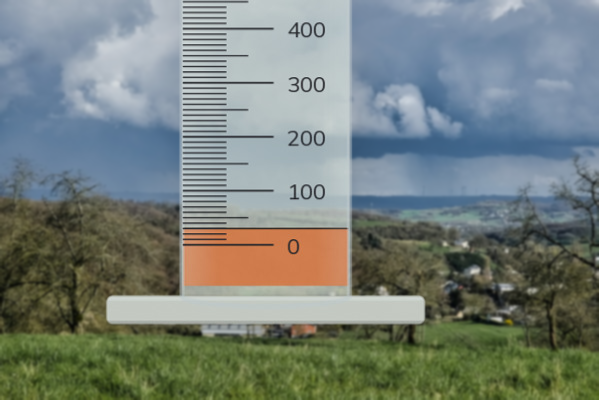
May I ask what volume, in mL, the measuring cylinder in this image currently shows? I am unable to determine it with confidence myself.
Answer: 30 mL
